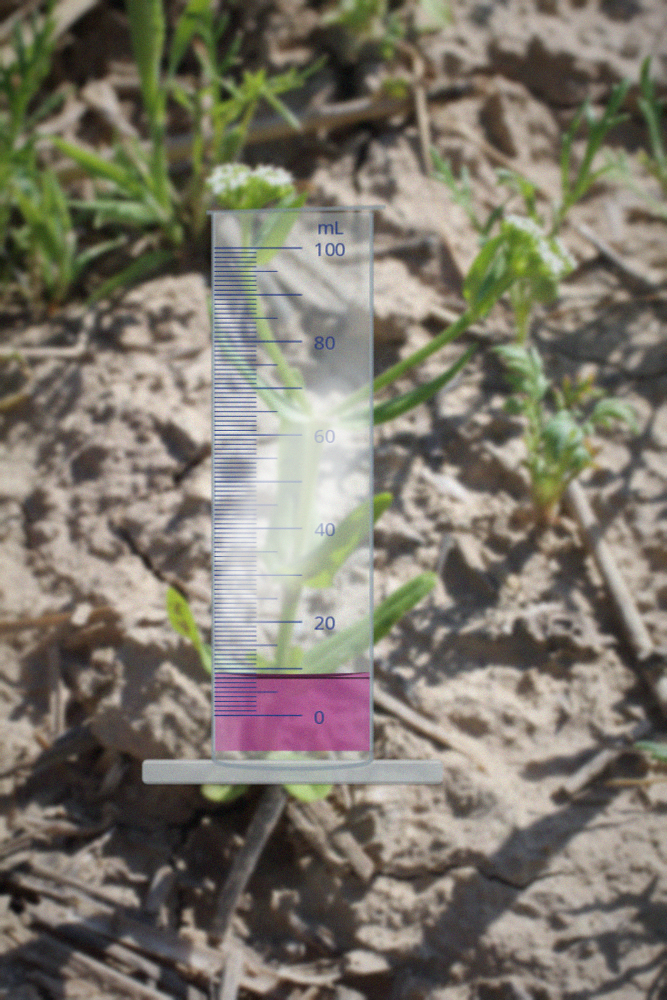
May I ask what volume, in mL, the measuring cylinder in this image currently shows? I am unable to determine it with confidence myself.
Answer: 8 mL
